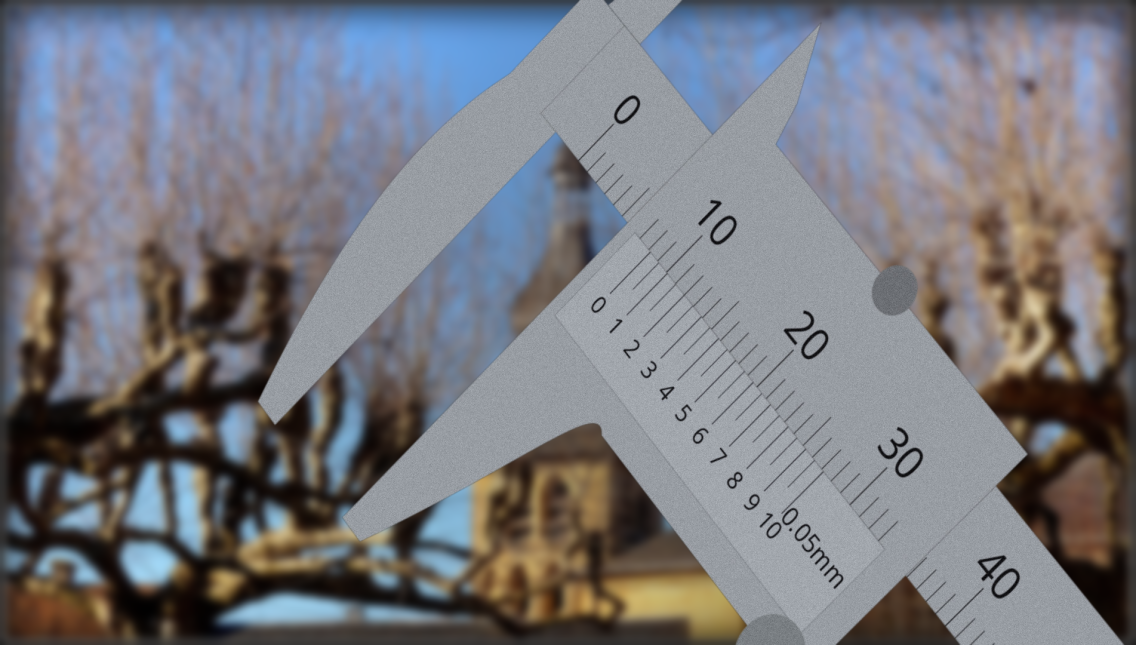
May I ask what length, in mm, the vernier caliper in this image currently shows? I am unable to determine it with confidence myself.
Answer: 8.2 mm
